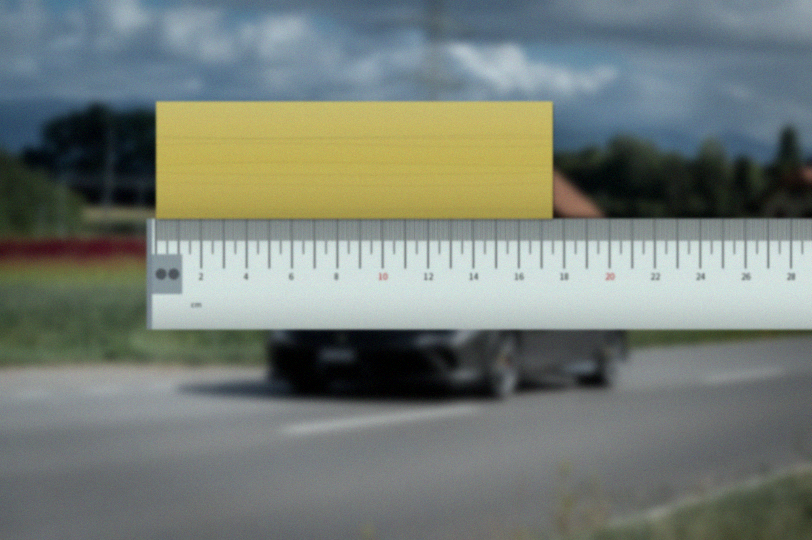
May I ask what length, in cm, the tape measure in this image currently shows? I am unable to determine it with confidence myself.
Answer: 17.5 cm
